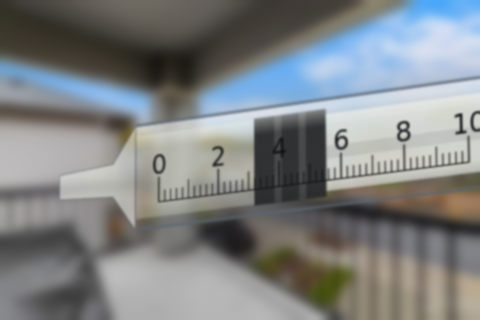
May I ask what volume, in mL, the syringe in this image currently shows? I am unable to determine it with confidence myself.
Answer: 3.2 mL
